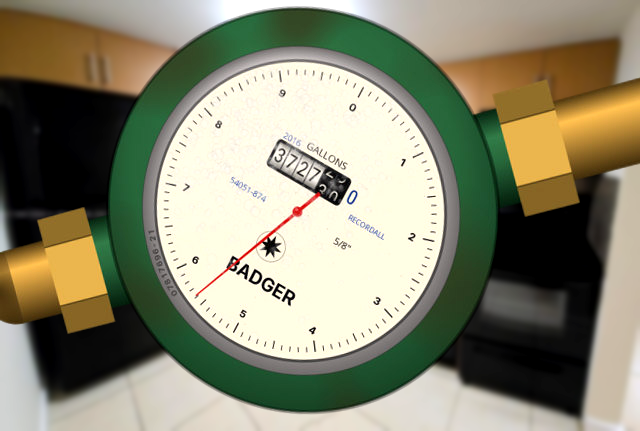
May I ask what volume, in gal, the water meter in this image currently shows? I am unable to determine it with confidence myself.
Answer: 3727295.6 gal
